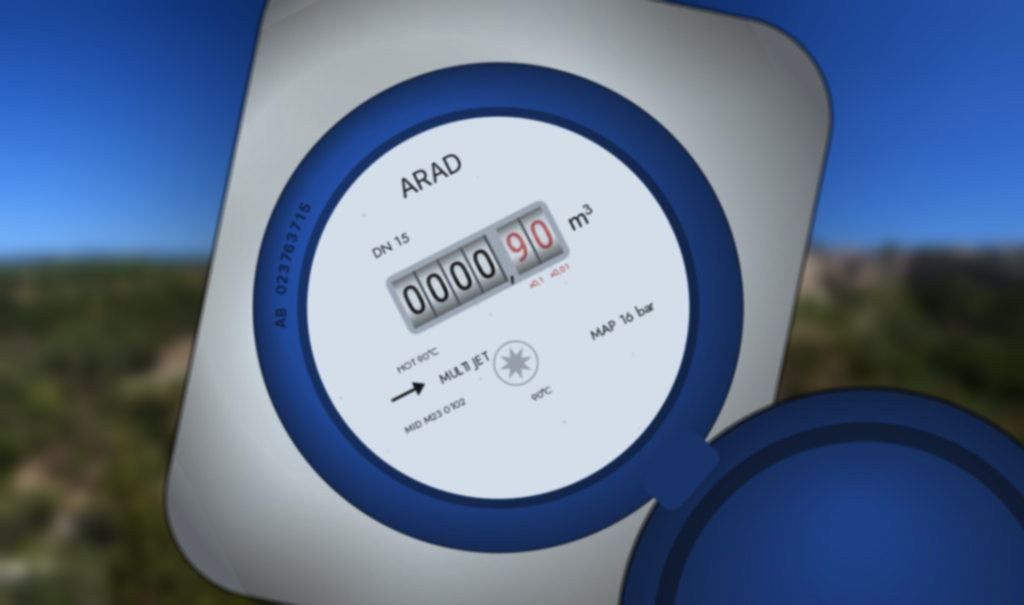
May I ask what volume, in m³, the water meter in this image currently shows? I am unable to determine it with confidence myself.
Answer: 0.90 m³
